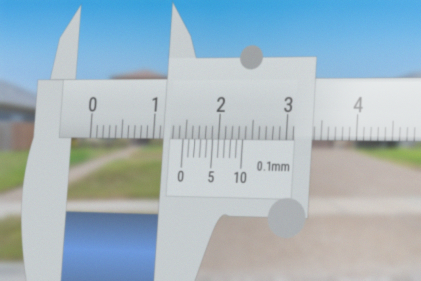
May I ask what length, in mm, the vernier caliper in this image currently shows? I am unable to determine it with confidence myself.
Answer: 14.6 mm
